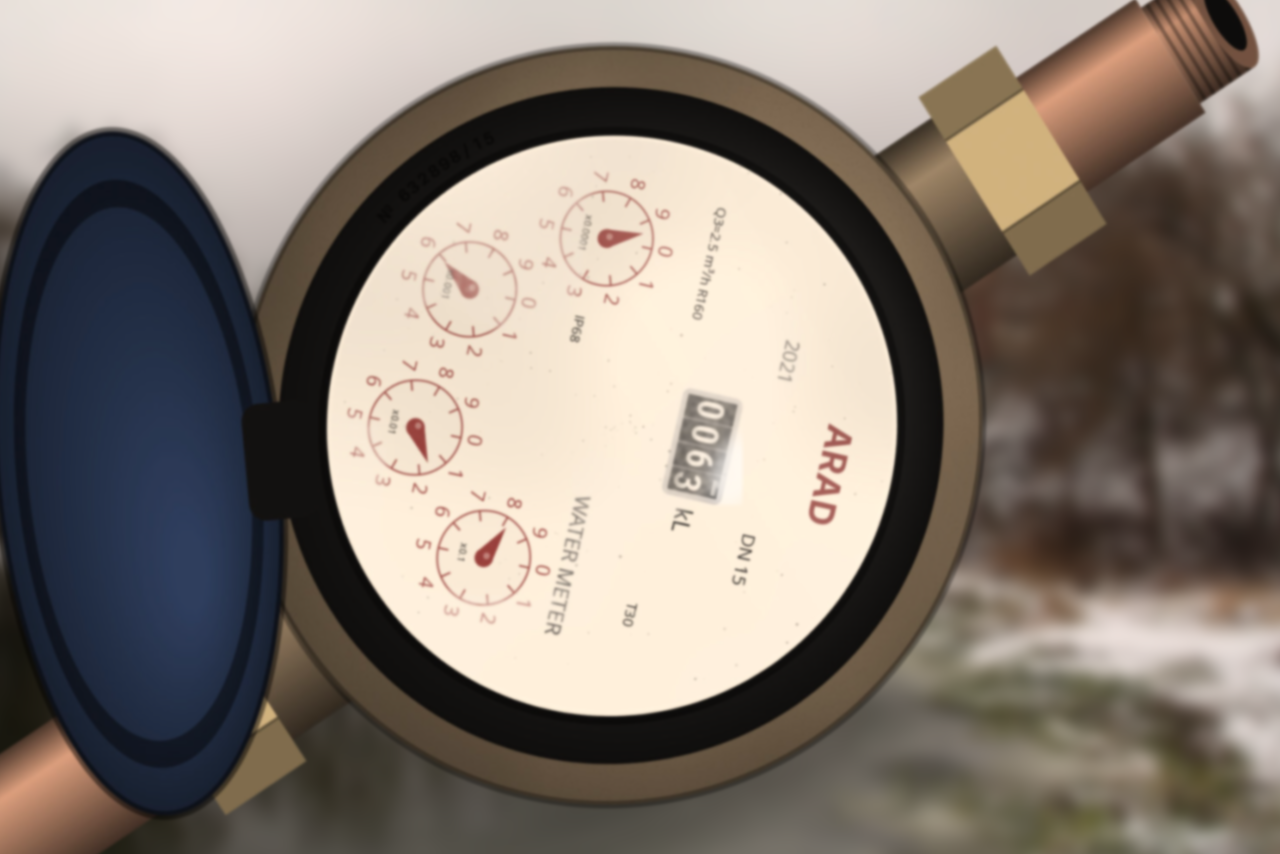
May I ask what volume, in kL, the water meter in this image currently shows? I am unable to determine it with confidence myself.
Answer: 62.8159 kL
